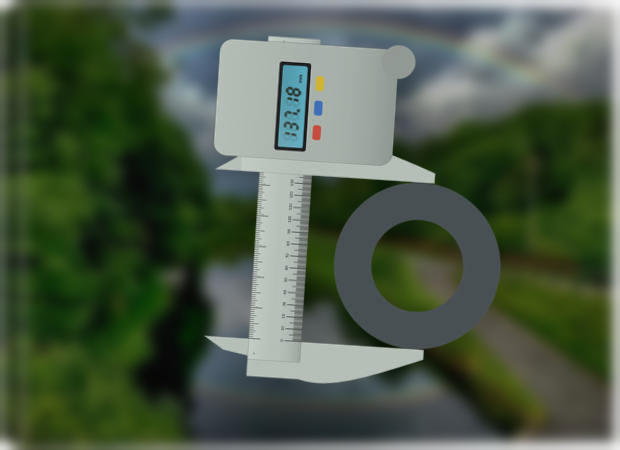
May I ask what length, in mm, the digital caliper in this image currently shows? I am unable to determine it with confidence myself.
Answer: 137.18 mm
